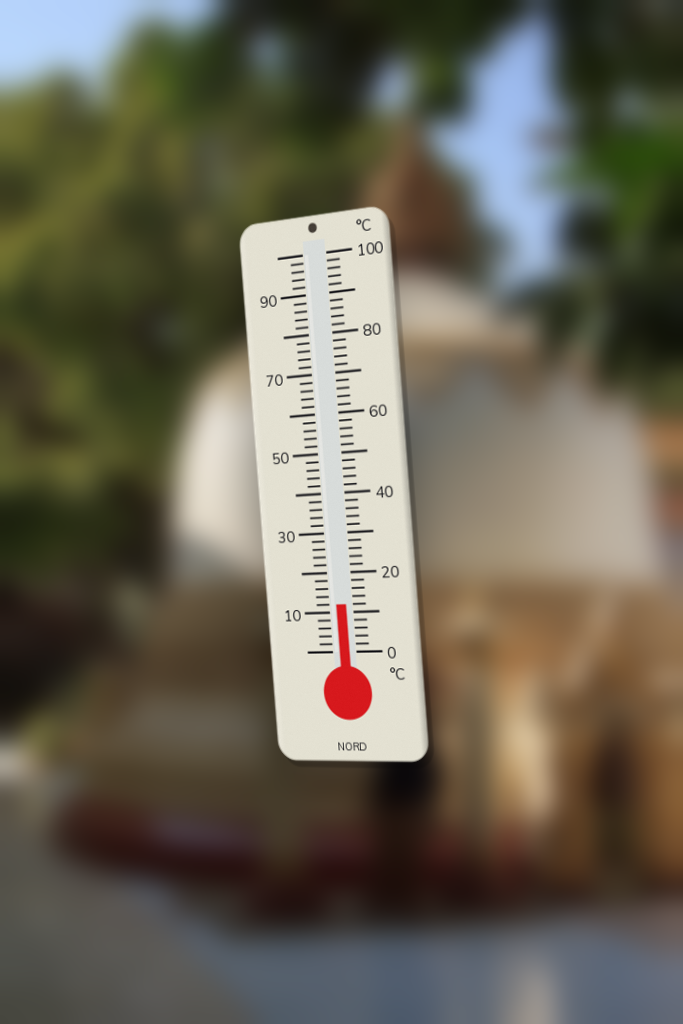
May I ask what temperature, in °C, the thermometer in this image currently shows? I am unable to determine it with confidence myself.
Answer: 12 °C
